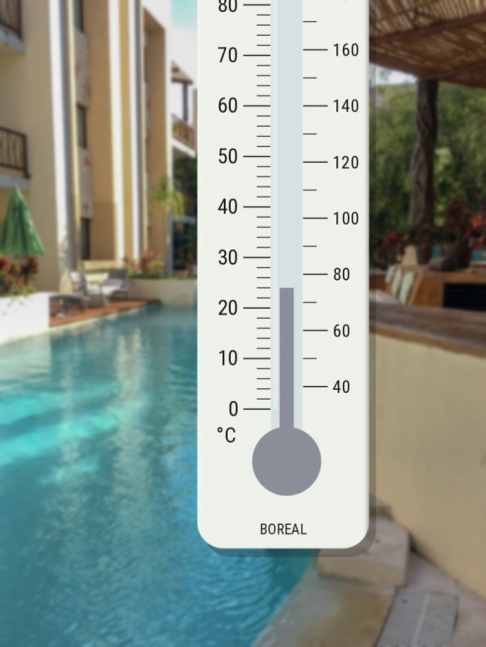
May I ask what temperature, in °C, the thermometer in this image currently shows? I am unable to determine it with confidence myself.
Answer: 24 °C
